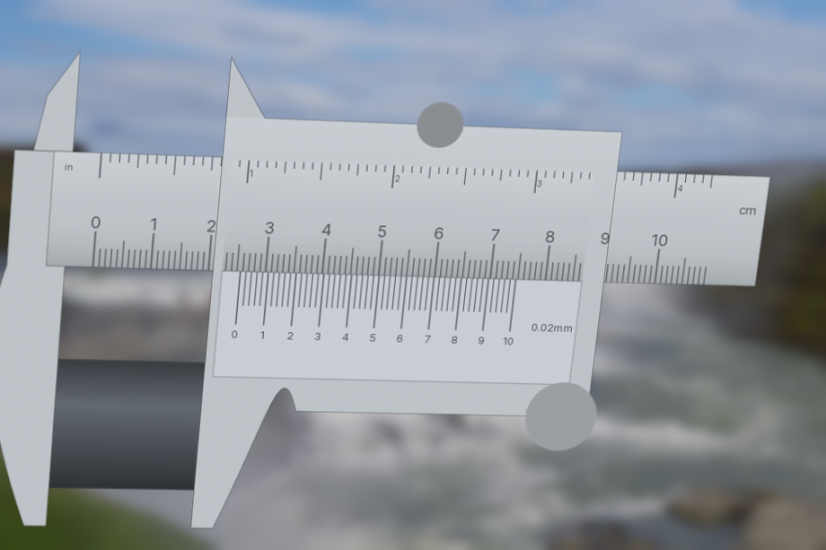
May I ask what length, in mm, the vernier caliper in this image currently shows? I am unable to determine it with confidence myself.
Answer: 25.6 mm
